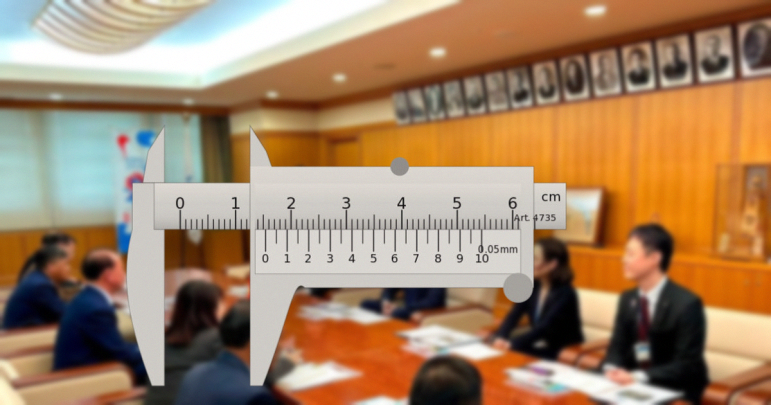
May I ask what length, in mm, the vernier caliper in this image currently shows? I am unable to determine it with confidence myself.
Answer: 15.4 mm
